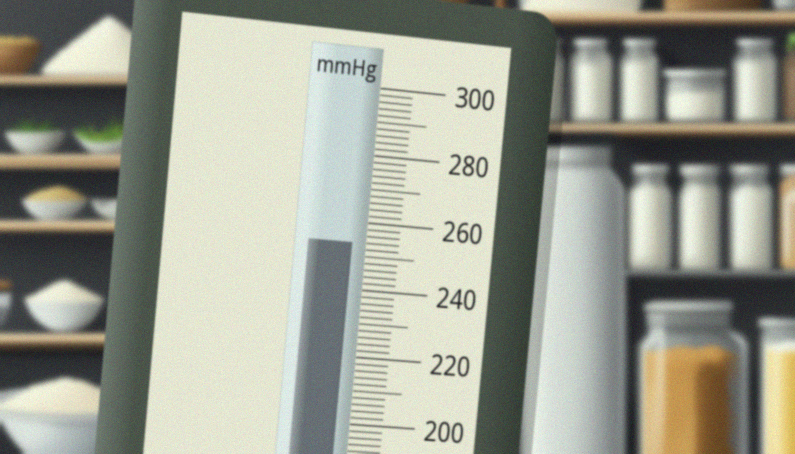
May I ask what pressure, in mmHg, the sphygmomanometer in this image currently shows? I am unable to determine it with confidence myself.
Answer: 254 mmHg
